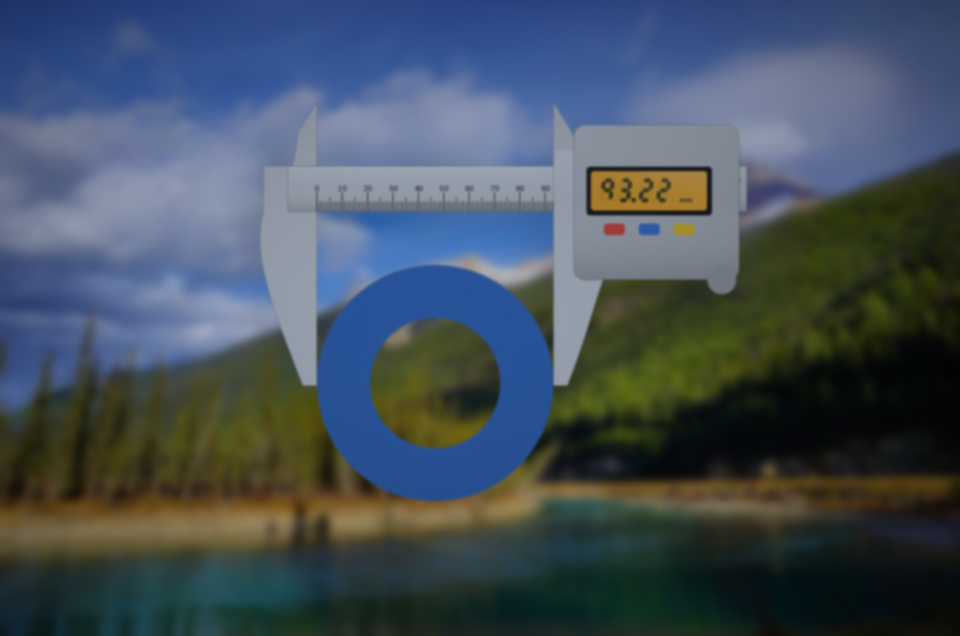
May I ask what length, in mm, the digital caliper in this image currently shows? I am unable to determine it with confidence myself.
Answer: 93.22 mm
